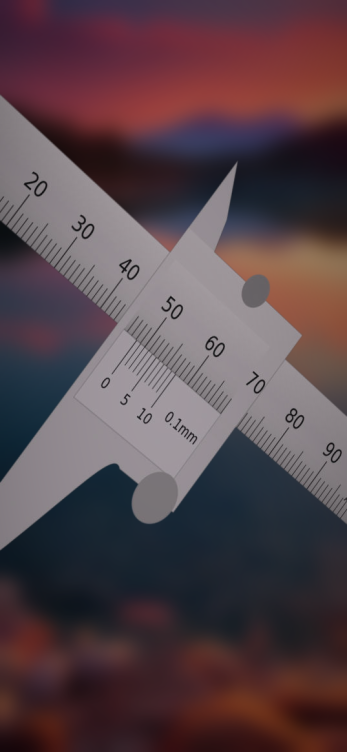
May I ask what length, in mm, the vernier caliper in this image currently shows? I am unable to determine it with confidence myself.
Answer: 48.2 mm
